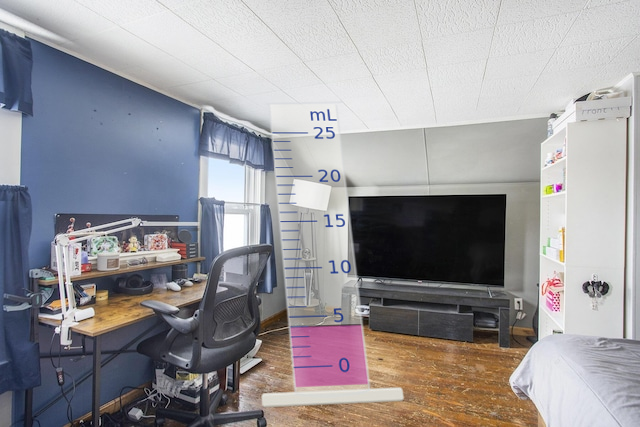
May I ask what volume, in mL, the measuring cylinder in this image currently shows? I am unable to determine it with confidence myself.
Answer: 4 mL
